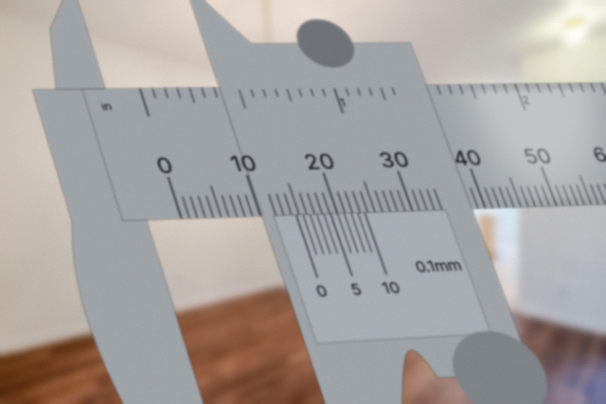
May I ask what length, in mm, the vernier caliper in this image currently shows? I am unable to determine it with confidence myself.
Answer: 14.6 mm
